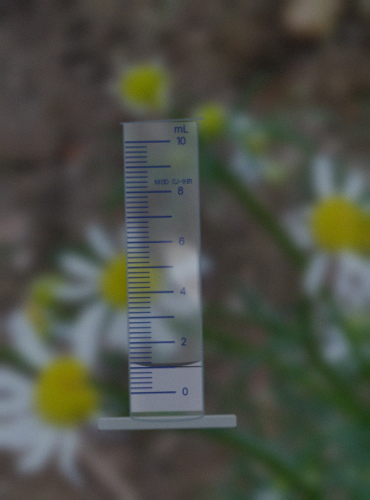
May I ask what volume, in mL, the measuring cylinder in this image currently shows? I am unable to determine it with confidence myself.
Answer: 1 mL
